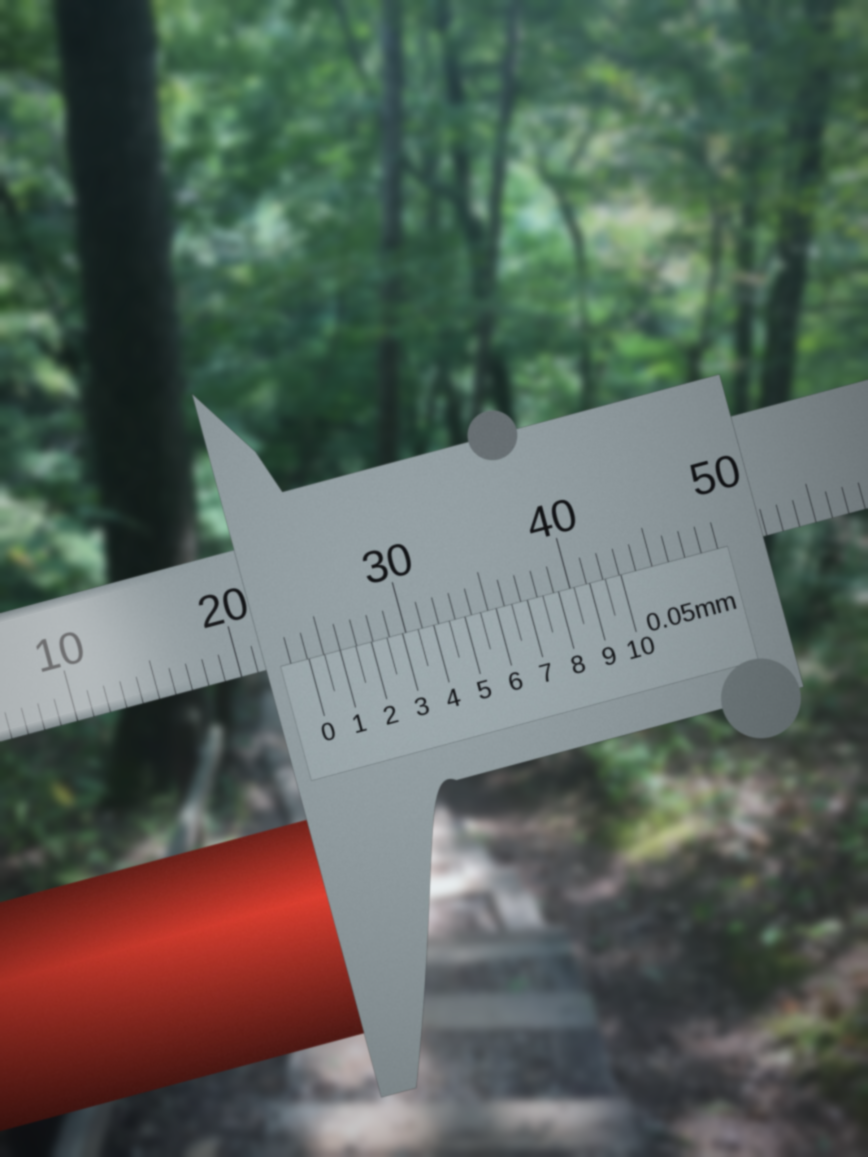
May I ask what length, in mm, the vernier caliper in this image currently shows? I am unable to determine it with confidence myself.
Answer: 24.1 mm
